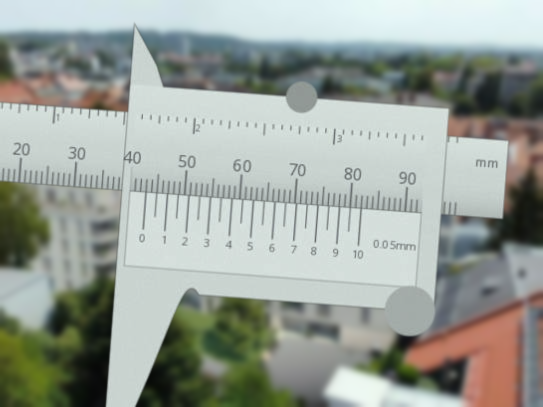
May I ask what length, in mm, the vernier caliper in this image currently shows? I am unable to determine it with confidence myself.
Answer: 43.0 mm
